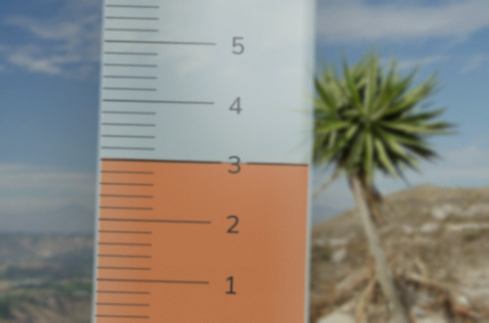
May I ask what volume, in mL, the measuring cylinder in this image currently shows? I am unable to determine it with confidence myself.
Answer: 3 mL
